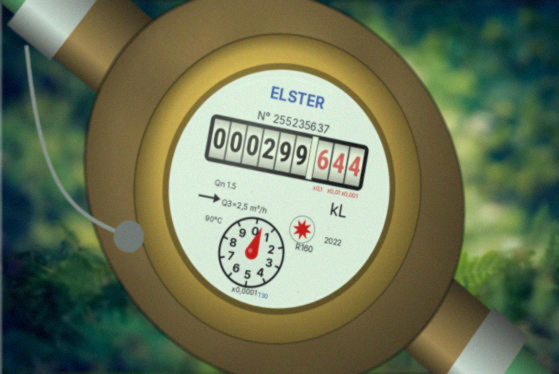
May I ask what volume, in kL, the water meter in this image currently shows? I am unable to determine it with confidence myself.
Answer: 299.6440 kL
